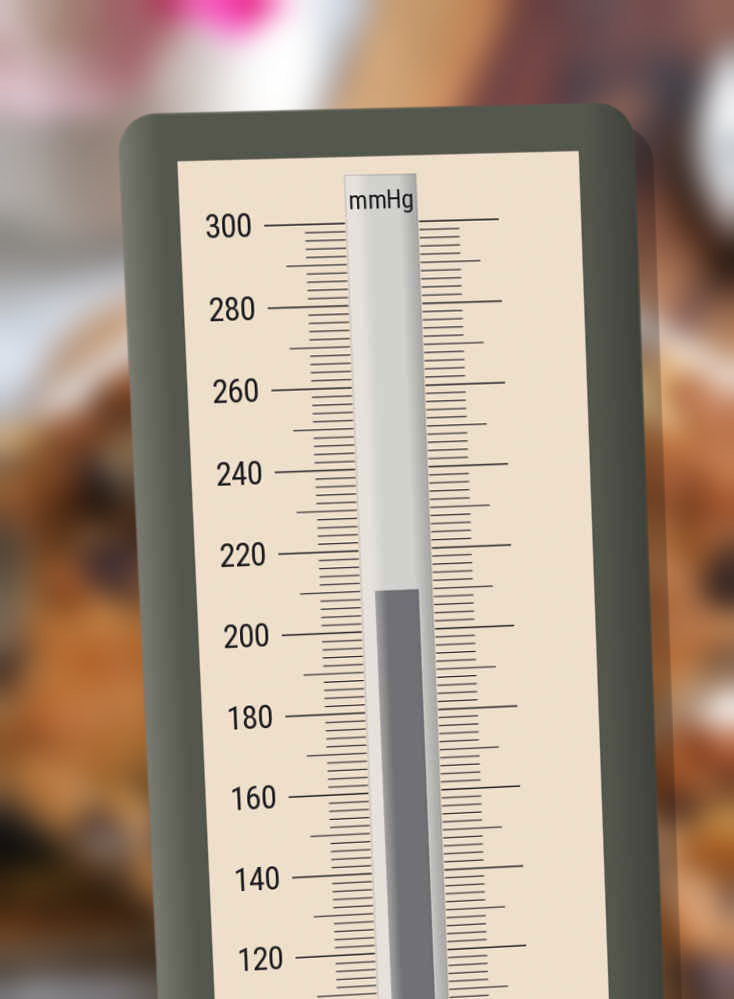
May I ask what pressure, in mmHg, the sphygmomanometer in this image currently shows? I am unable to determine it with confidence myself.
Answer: 210 mmHg
